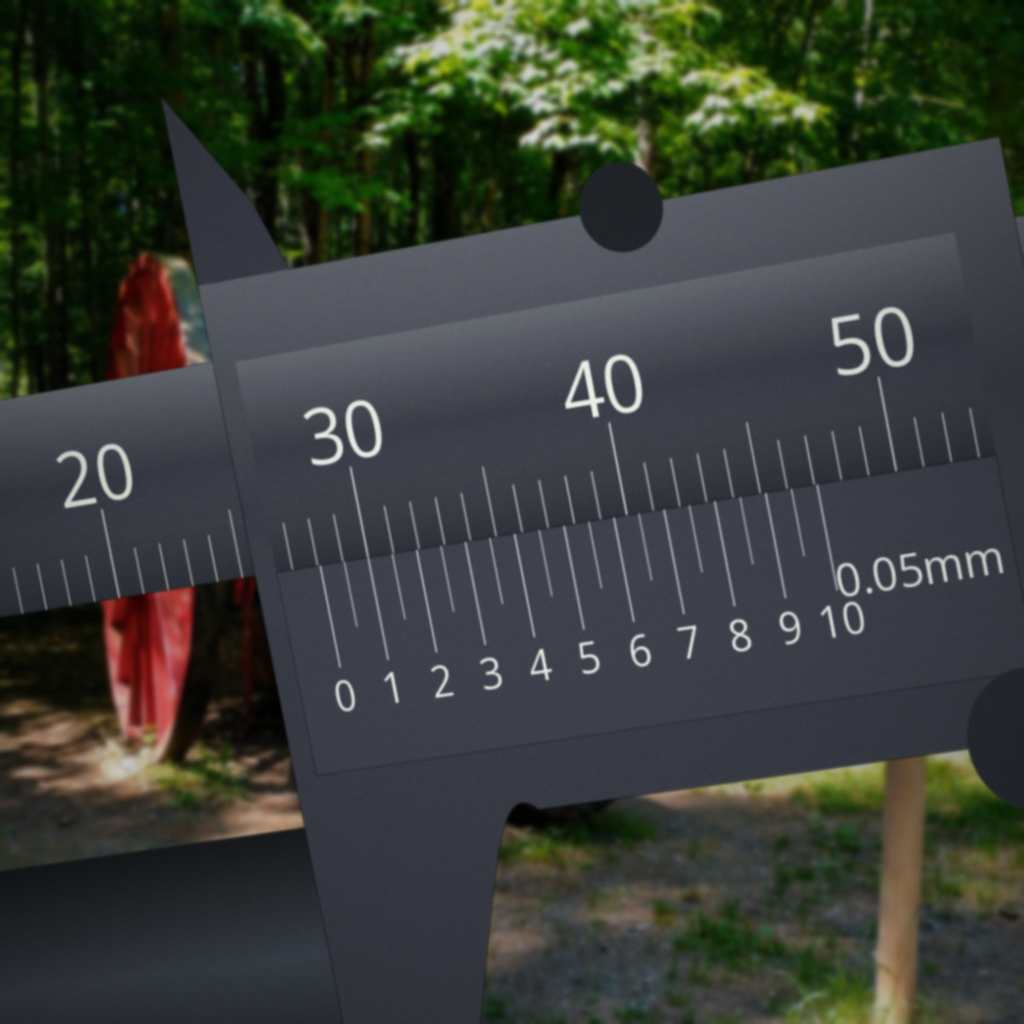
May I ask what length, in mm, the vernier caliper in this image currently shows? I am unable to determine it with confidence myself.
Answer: 28.1 mm
